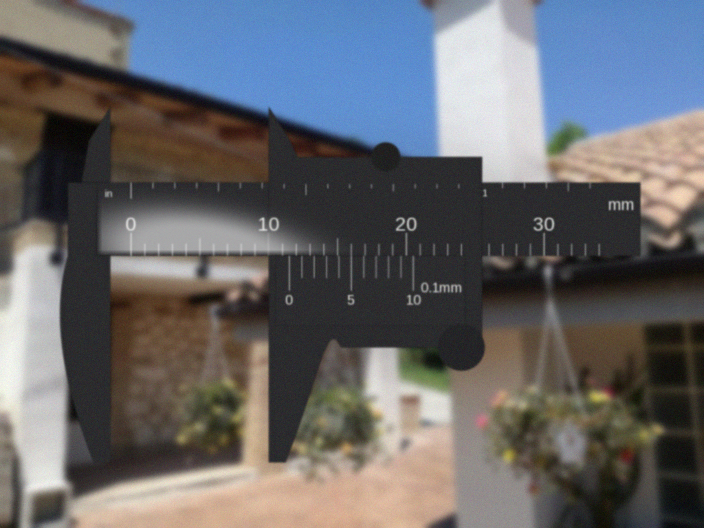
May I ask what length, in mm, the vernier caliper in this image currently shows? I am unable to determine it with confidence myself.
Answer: 11.5 mm
